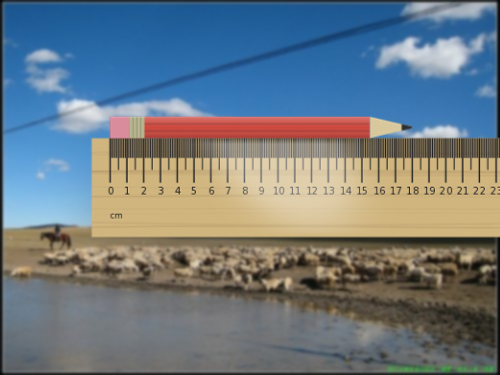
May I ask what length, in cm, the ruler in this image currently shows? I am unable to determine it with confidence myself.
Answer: 18 cm
